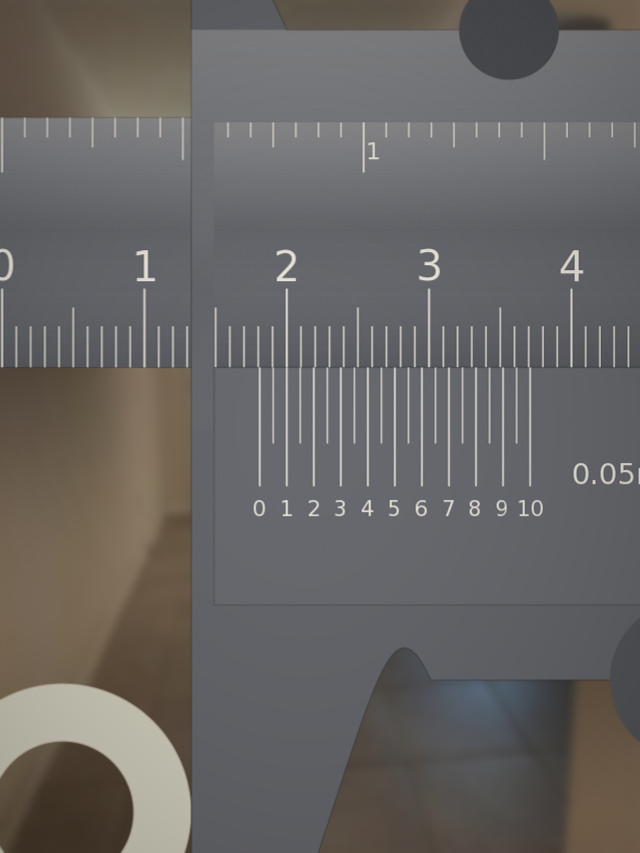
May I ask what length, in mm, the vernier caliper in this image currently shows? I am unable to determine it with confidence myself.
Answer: 18.1 mm
